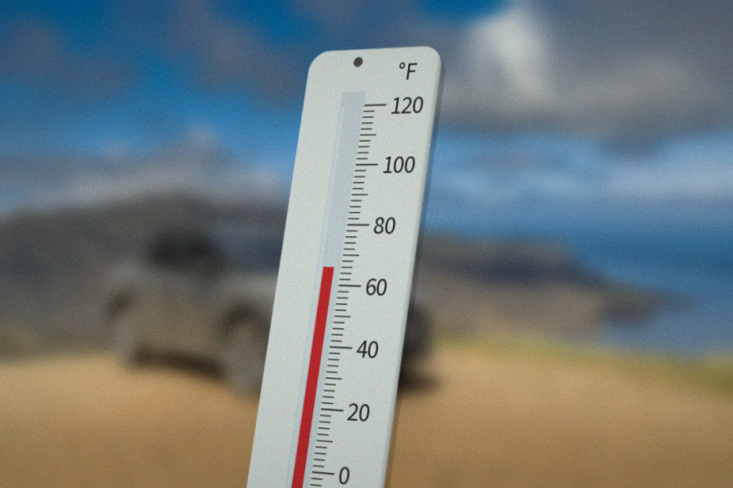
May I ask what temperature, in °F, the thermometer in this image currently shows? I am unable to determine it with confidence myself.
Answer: 66 °F
